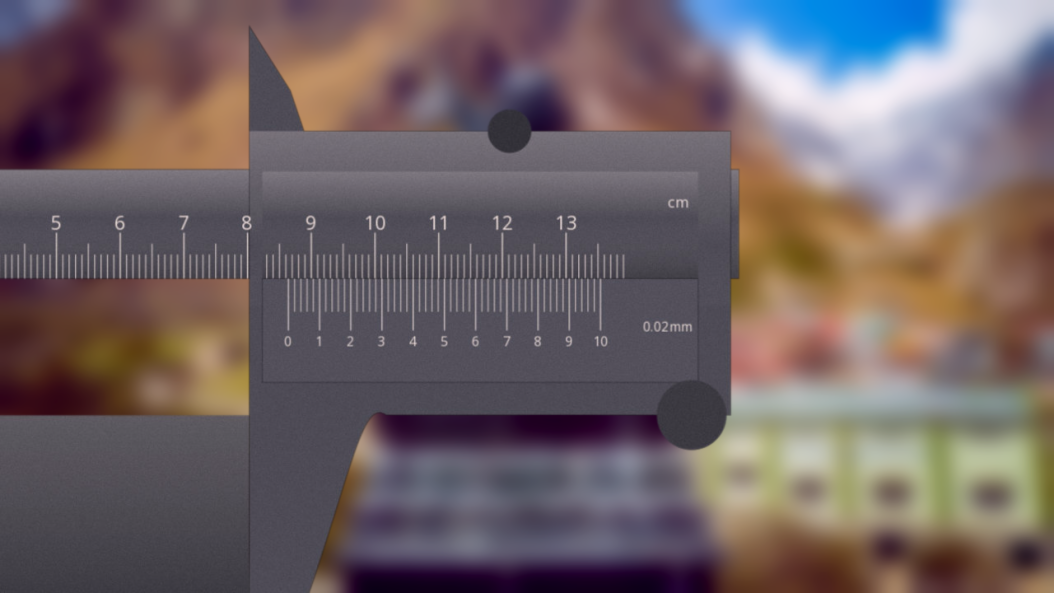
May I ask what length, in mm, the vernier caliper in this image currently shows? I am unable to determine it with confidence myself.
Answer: 86.4 mm
